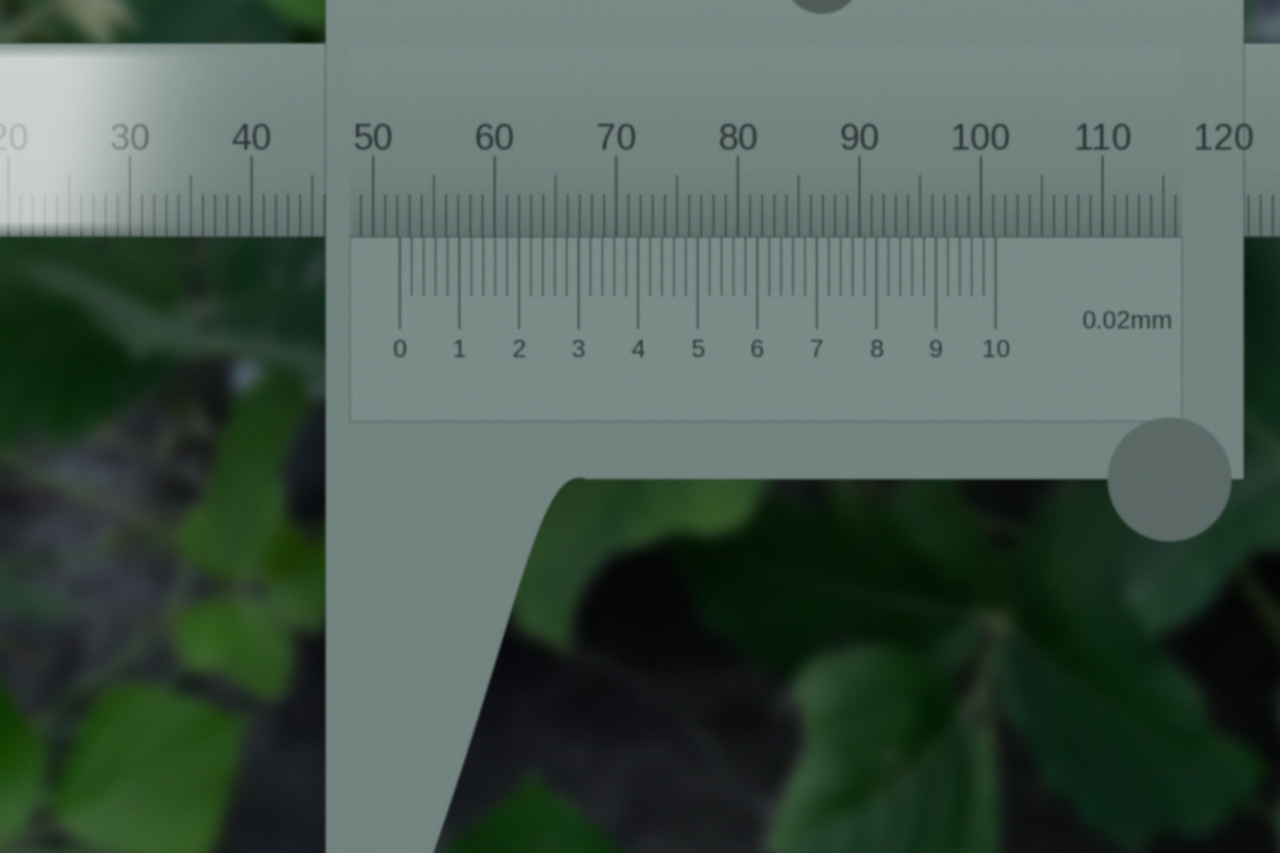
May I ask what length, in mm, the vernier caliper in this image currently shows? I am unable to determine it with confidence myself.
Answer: 52.2 mm
